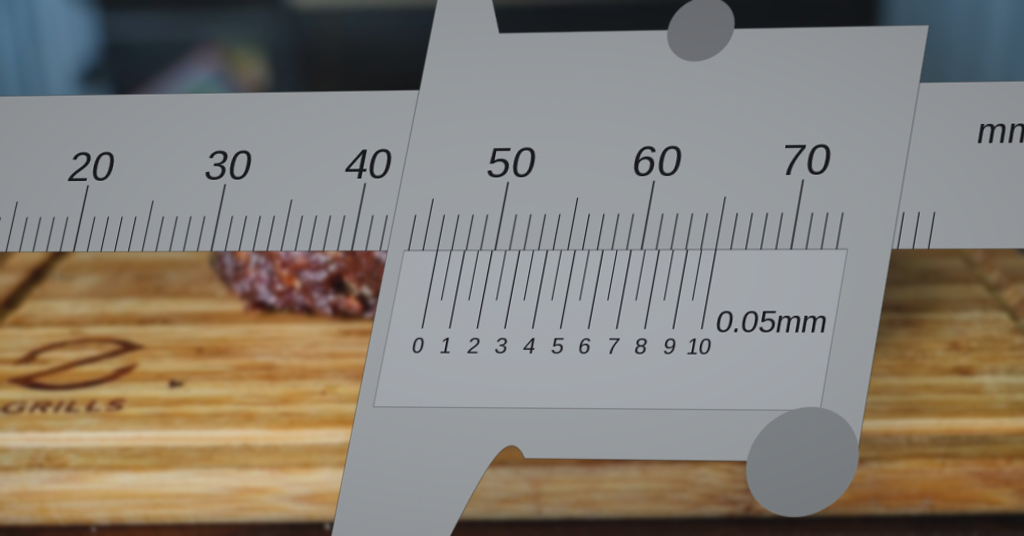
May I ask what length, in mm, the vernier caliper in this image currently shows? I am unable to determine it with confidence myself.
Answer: 46.0 mm
